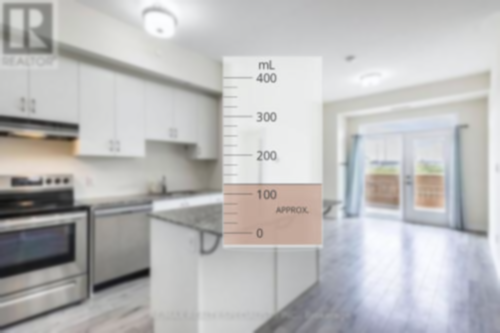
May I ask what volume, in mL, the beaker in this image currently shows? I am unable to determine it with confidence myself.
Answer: 125 mL
